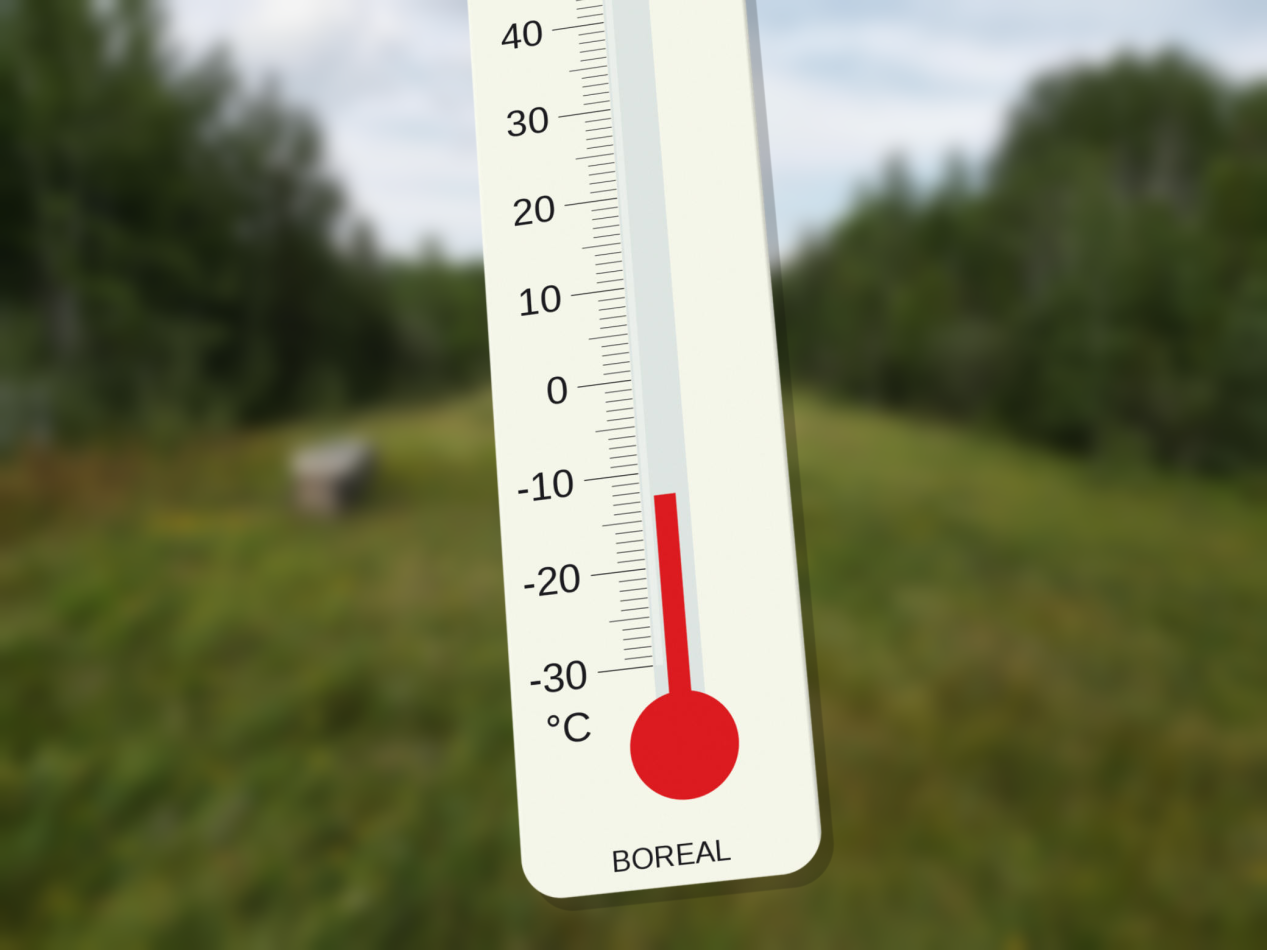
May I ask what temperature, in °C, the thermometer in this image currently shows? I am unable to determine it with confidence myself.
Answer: -12.5 °C
